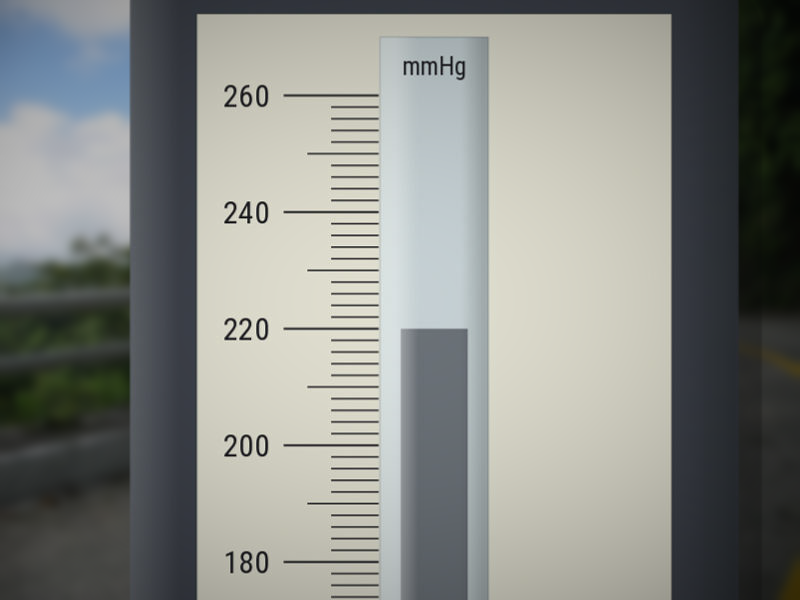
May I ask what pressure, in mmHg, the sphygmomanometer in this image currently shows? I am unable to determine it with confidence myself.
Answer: 220 mmHg
